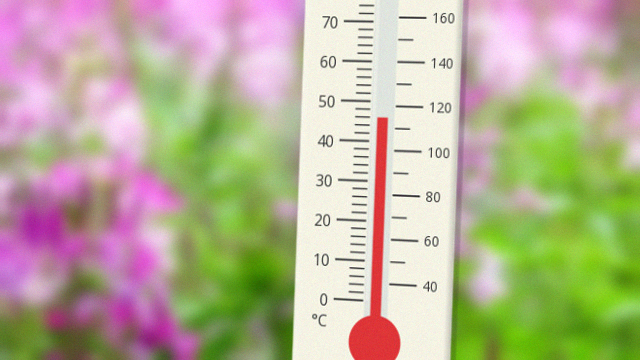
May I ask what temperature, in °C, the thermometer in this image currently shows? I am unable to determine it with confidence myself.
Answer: 46 °C
